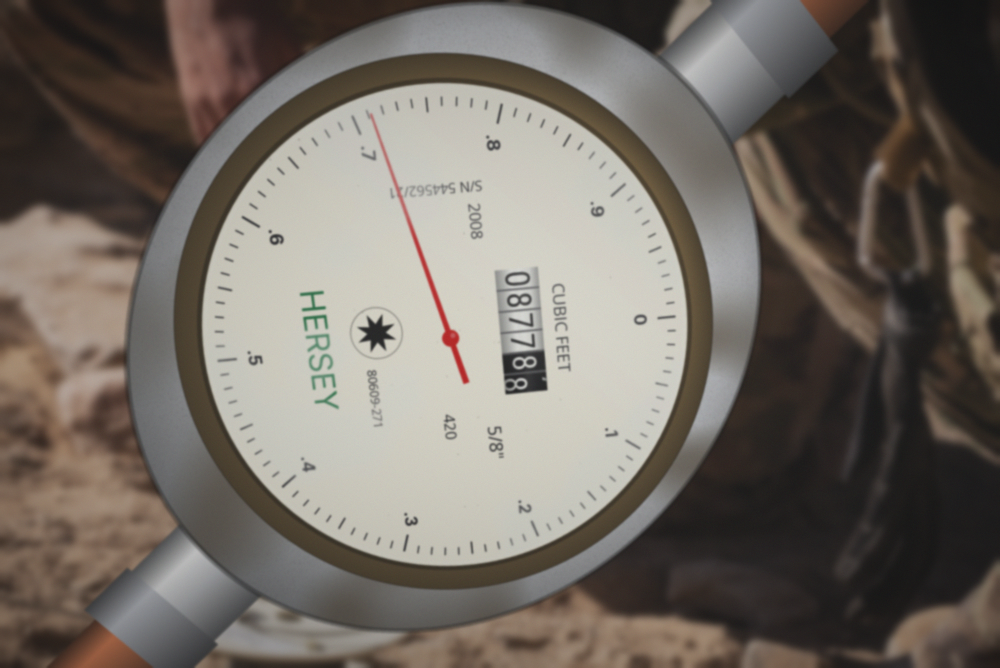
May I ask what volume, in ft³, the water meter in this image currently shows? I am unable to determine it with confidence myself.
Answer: 87787.71 ft³
